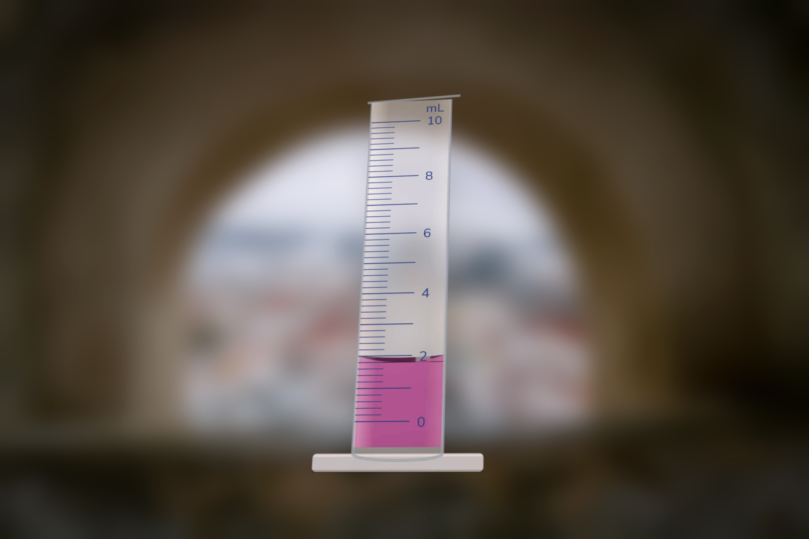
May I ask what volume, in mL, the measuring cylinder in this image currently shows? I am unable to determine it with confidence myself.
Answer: 1.8 mL
